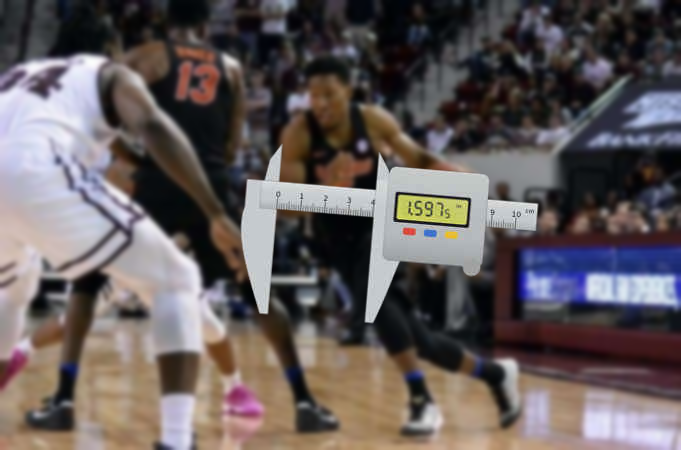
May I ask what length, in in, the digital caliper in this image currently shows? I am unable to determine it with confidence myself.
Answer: 1.5975 in
